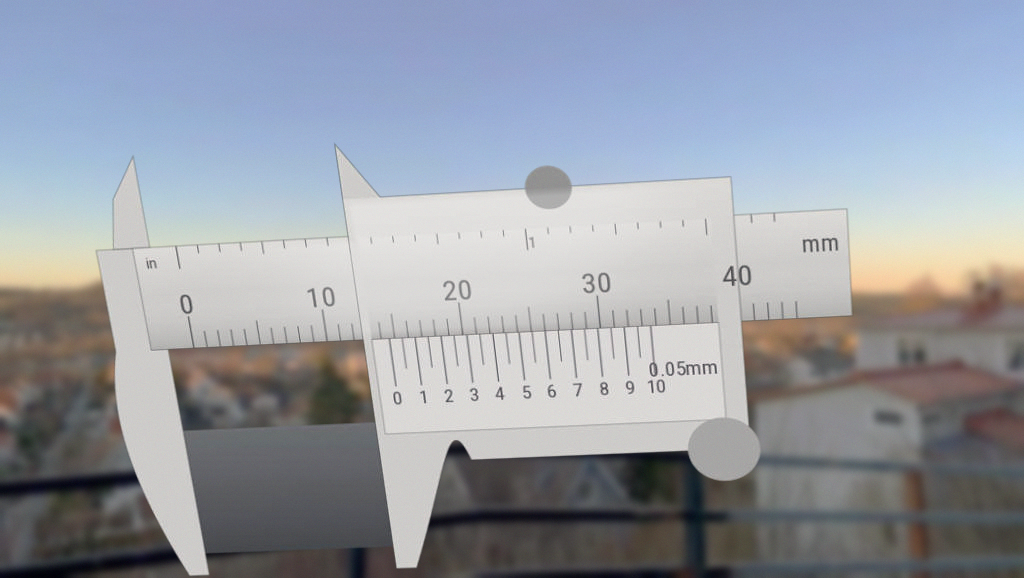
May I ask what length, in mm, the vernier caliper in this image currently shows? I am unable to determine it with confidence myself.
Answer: 14.6 mm
